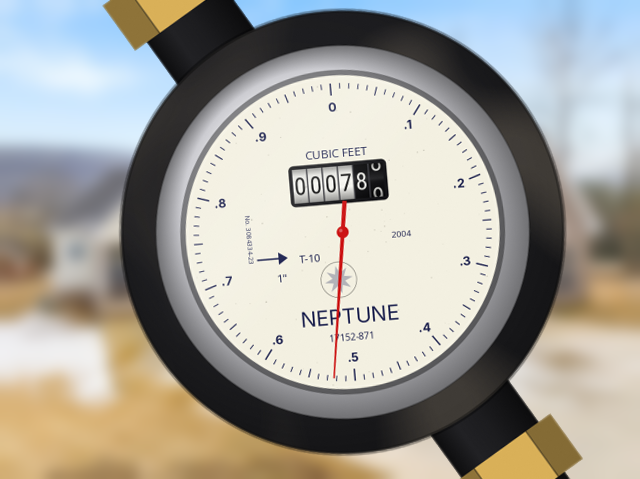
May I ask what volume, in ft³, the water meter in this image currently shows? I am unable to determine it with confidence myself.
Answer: 788.52 ft³
